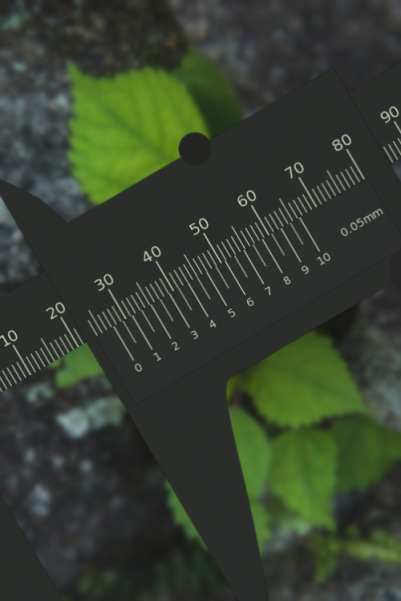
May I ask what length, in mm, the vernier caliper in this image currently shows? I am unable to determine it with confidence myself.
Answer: 27.4 mm
